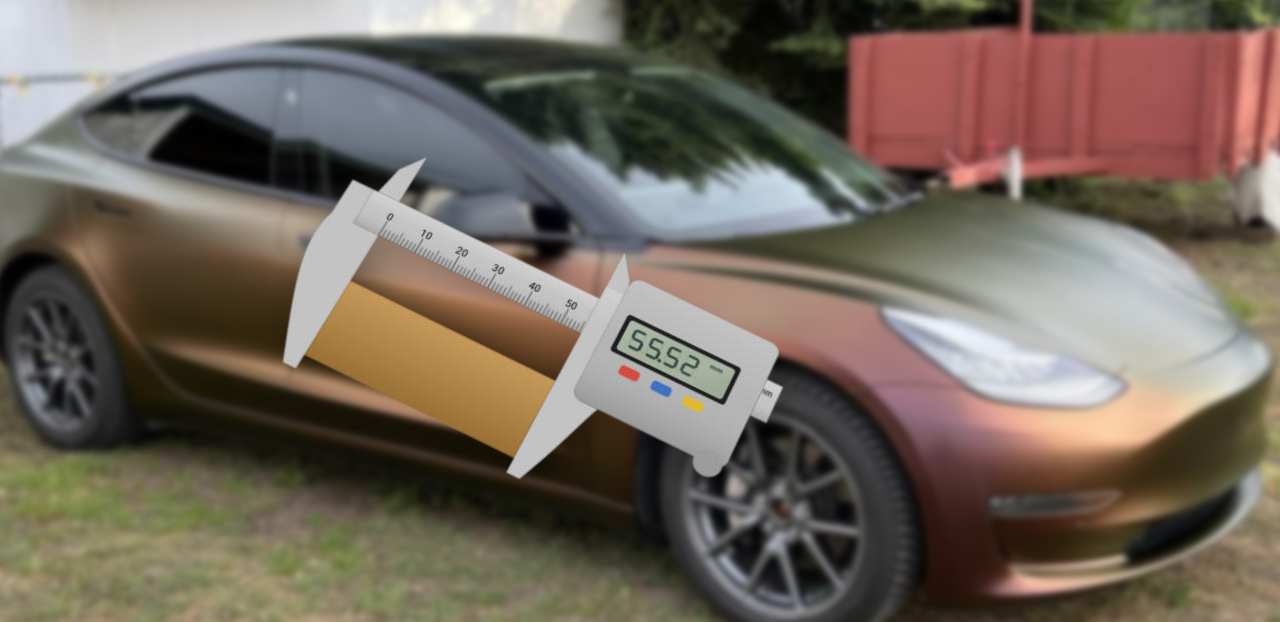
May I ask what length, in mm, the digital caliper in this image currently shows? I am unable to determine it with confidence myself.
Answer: 55.52 mm
